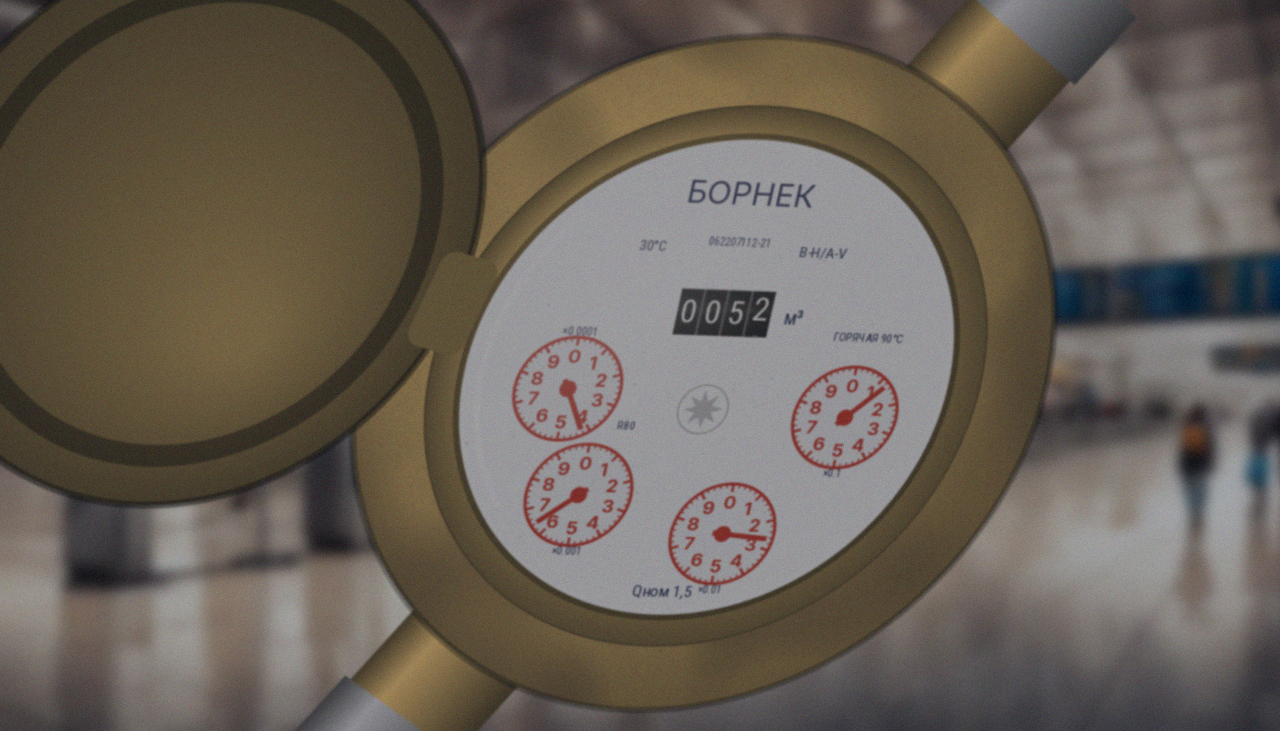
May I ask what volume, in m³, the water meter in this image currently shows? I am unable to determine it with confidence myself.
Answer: 52.1264 m³
